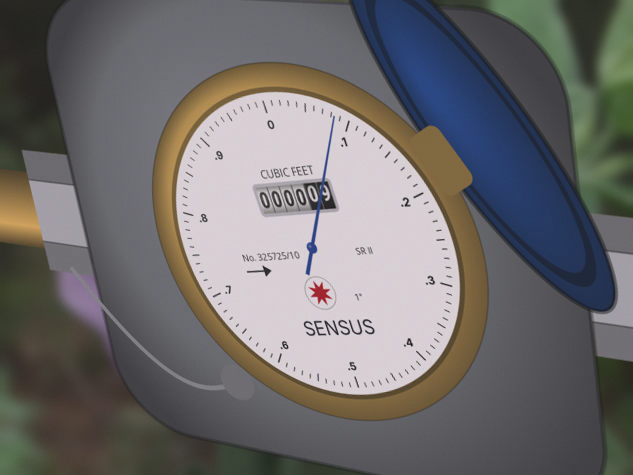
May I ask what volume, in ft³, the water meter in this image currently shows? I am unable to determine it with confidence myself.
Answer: 9.08 ft³
